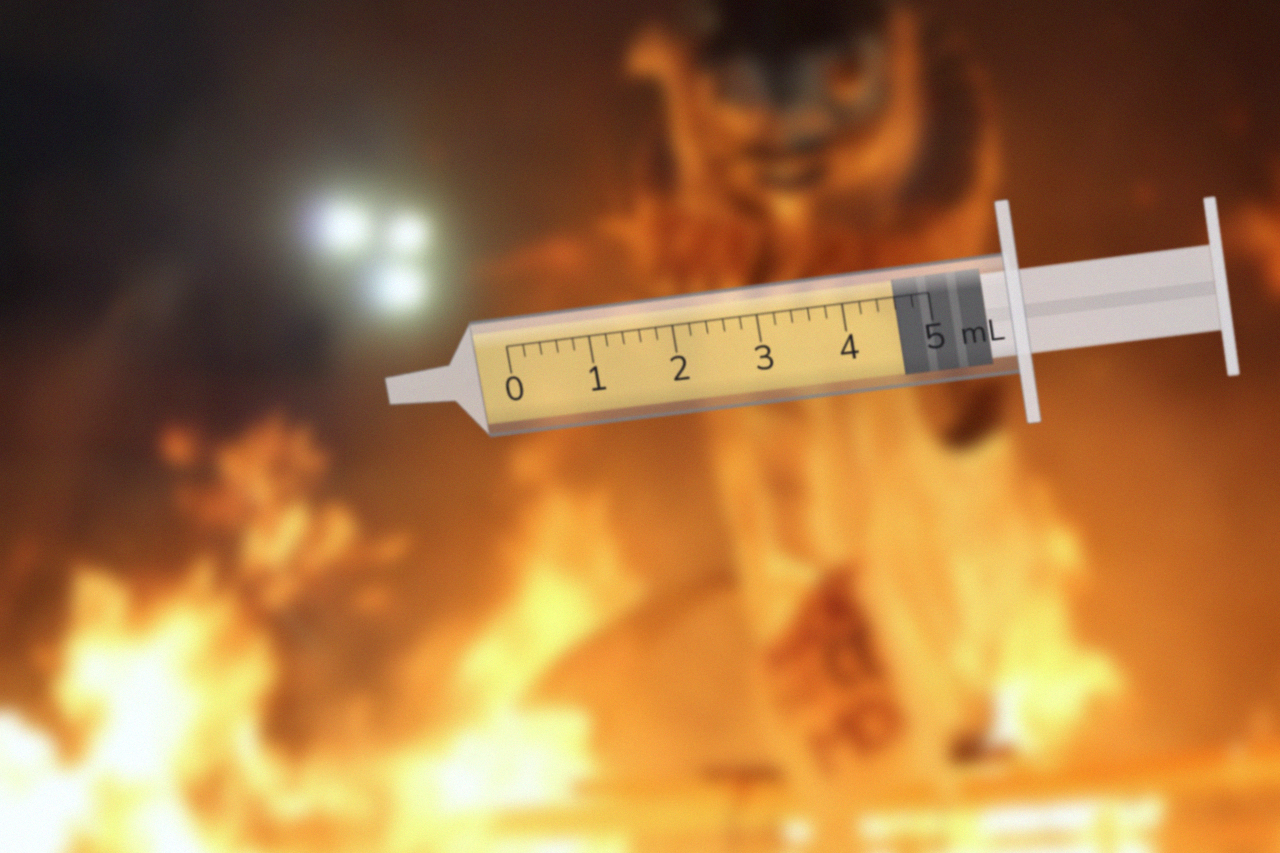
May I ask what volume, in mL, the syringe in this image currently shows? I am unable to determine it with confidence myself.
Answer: 4.6 mL
